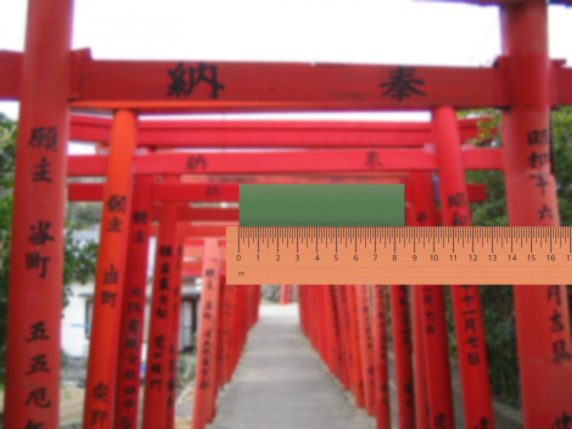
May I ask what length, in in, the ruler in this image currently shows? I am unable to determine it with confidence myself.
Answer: 8.5 in
